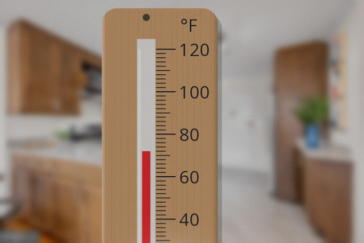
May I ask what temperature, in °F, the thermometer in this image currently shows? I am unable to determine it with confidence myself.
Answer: 72 °F
